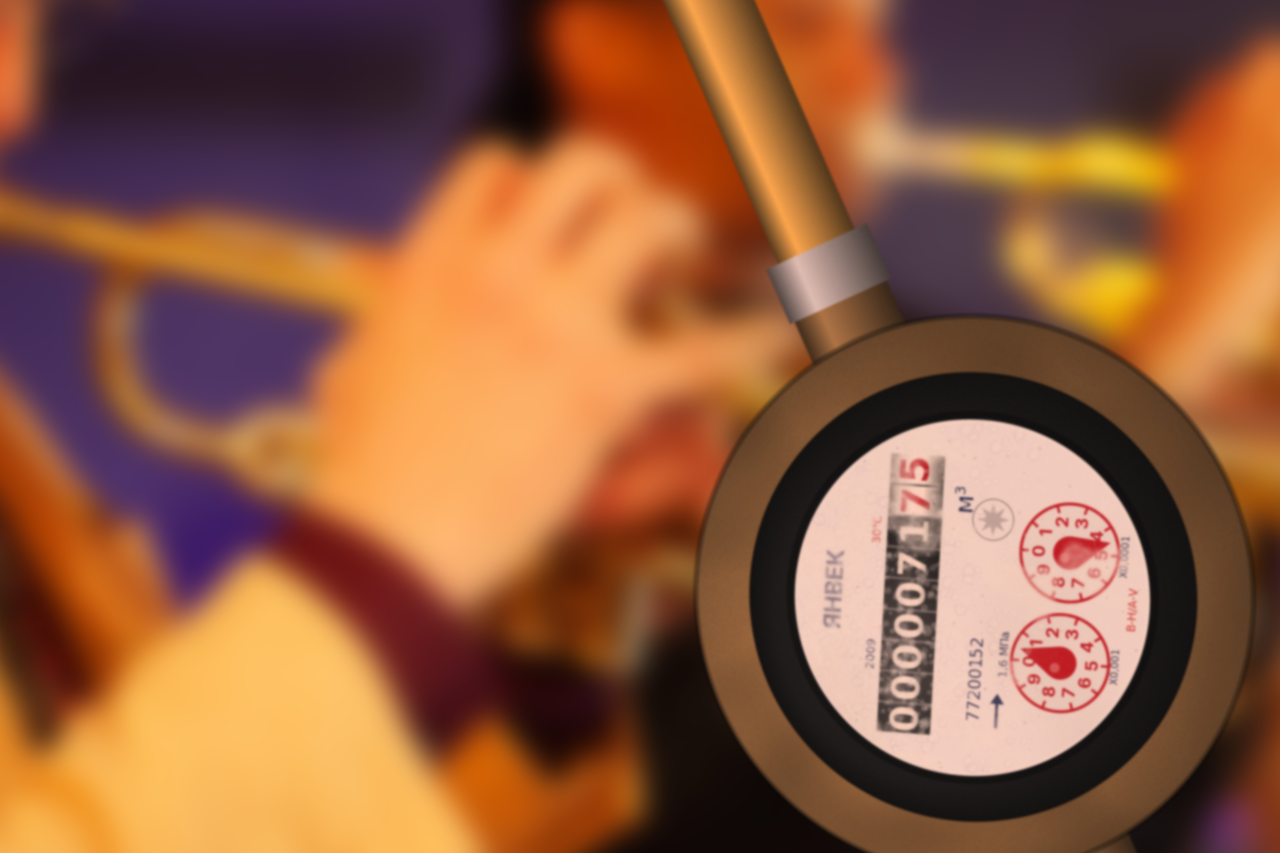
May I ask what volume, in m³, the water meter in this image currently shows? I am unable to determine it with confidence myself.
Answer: 71.7504 m³
